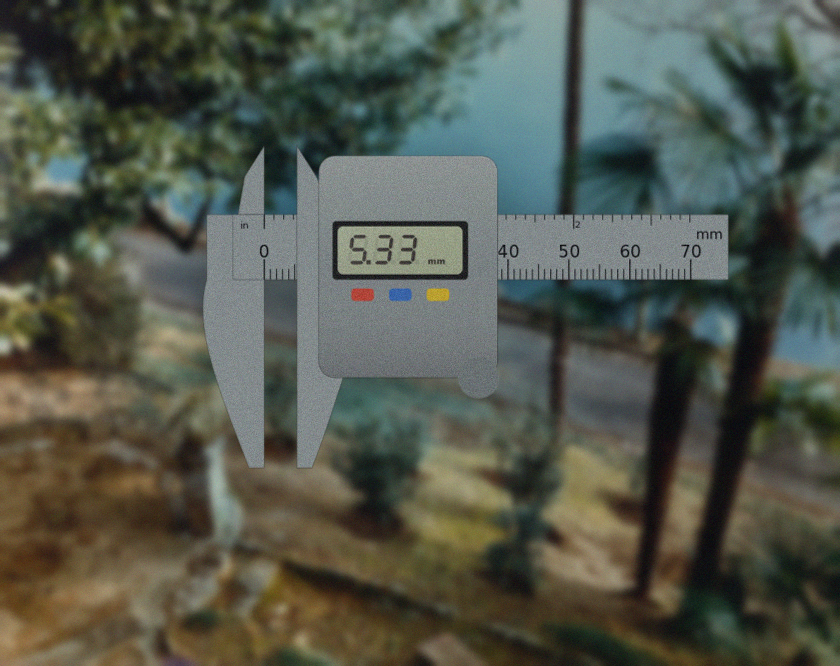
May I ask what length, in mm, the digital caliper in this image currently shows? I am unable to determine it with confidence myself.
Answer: 5.33 mm
